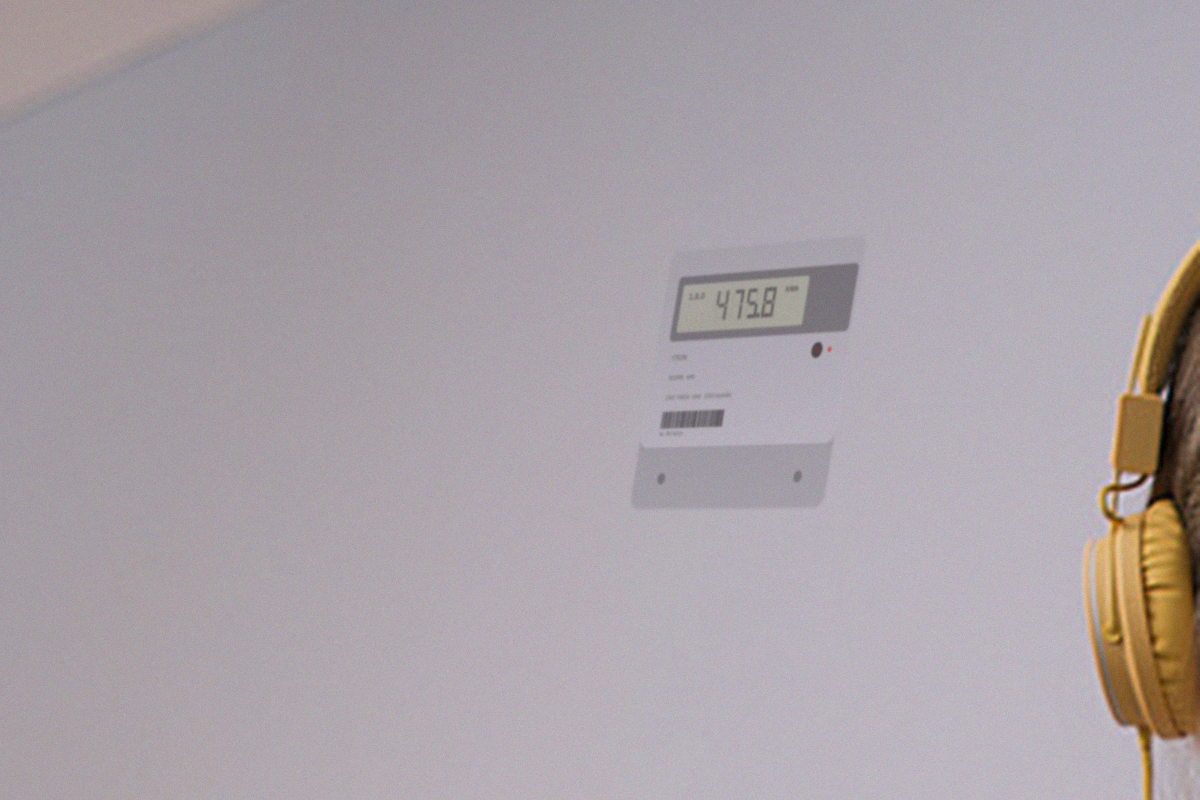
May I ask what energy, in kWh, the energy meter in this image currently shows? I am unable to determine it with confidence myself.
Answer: 475.8 kWh
